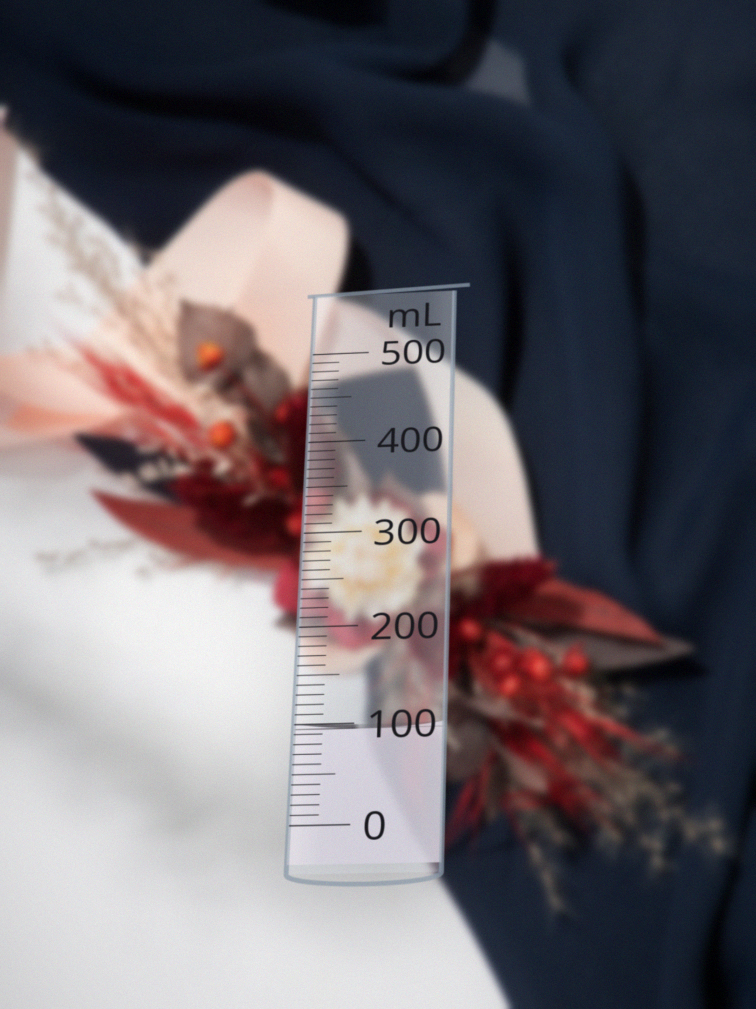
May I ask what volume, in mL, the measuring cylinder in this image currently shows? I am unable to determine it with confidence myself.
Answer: 95 mL
